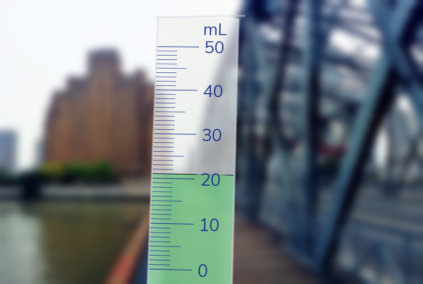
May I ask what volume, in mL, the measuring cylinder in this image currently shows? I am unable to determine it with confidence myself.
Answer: 21 mL
